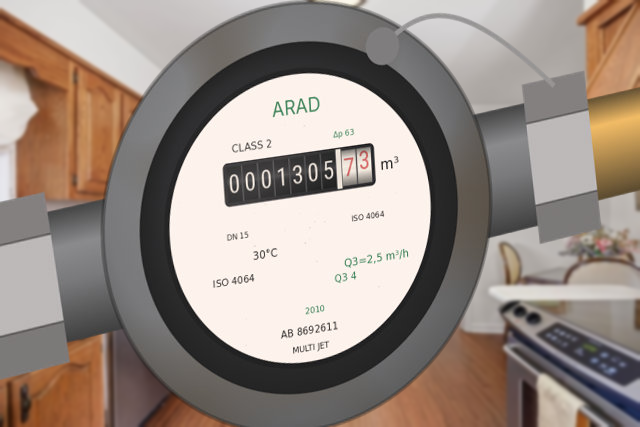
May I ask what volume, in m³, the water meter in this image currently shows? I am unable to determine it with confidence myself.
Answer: 1305.73 m³
